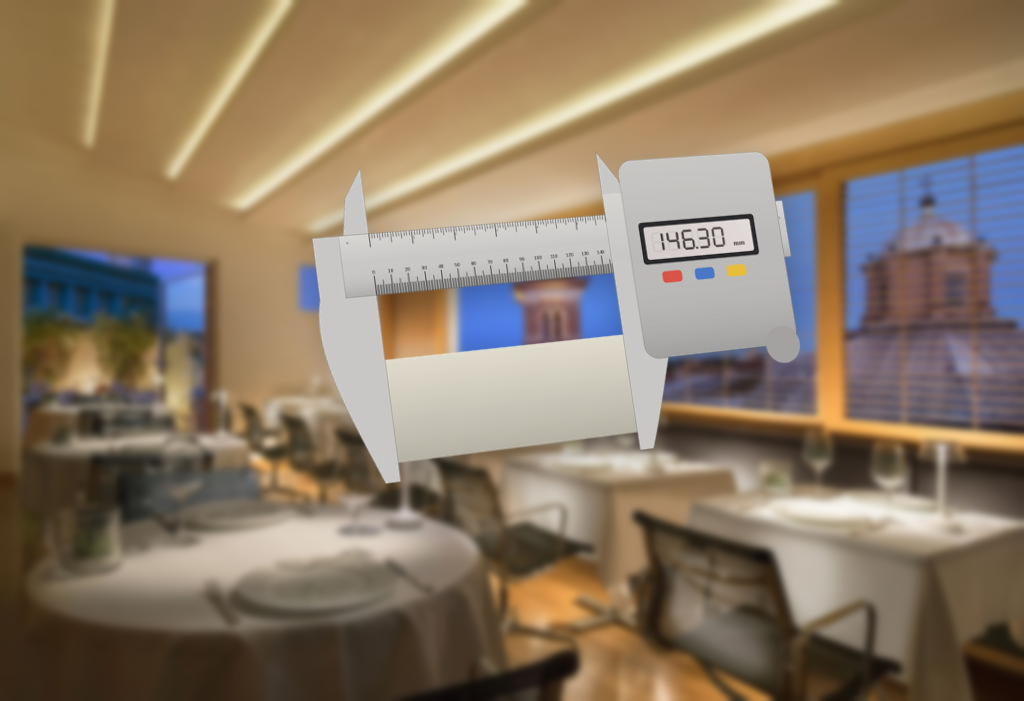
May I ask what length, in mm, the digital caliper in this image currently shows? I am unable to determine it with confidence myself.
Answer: 146.30 mm
